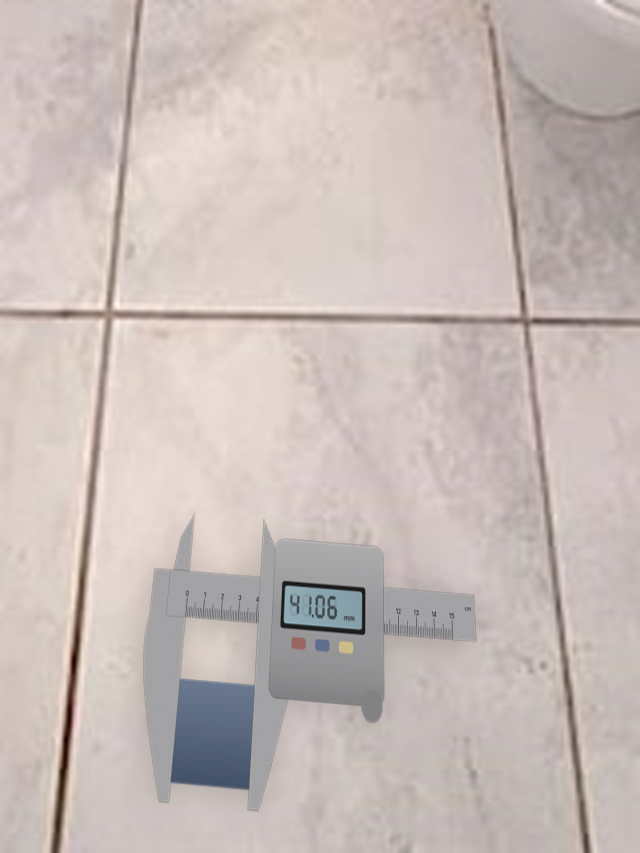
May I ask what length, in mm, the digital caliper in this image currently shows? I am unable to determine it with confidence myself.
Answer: 41.06 mm
